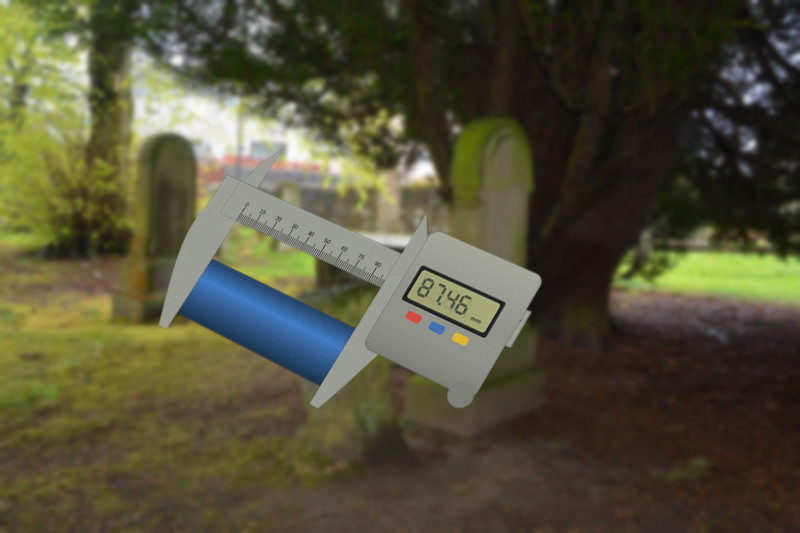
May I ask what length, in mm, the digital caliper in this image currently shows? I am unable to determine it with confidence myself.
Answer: 87.46 mm
